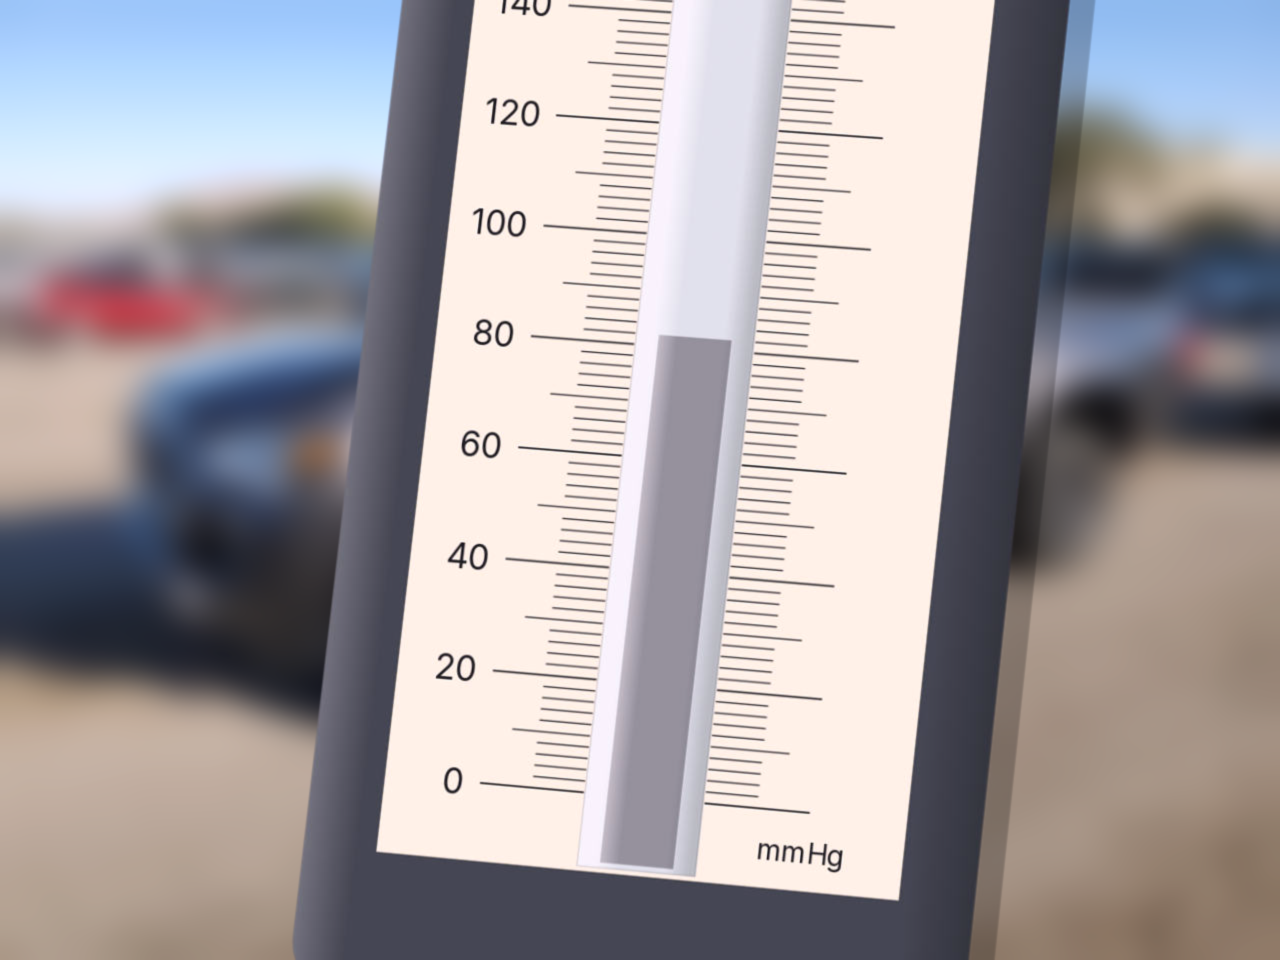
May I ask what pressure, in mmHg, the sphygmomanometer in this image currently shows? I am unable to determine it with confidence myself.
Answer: 82 mmHg
